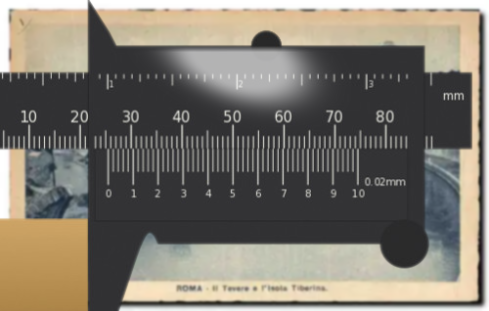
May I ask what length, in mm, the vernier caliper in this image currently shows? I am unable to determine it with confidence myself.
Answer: 25.5 mm
